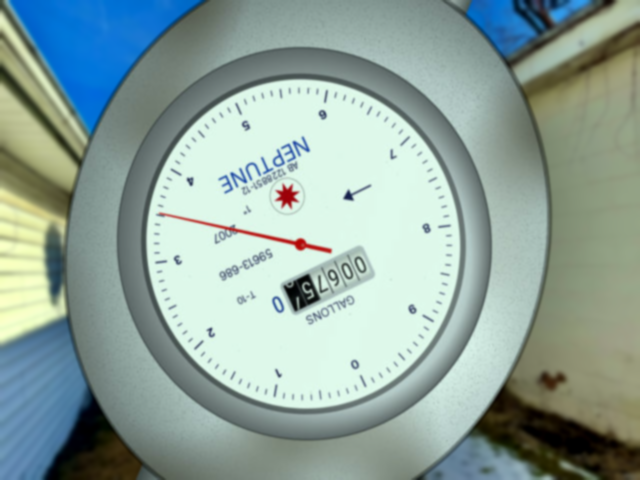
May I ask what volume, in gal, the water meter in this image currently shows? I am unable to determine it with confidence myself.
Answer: 67573.5 gal
